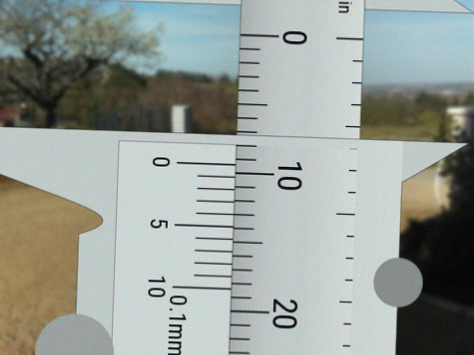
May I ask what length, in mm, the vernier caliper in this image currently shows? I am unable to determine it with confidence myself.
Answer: 9.4 mm
